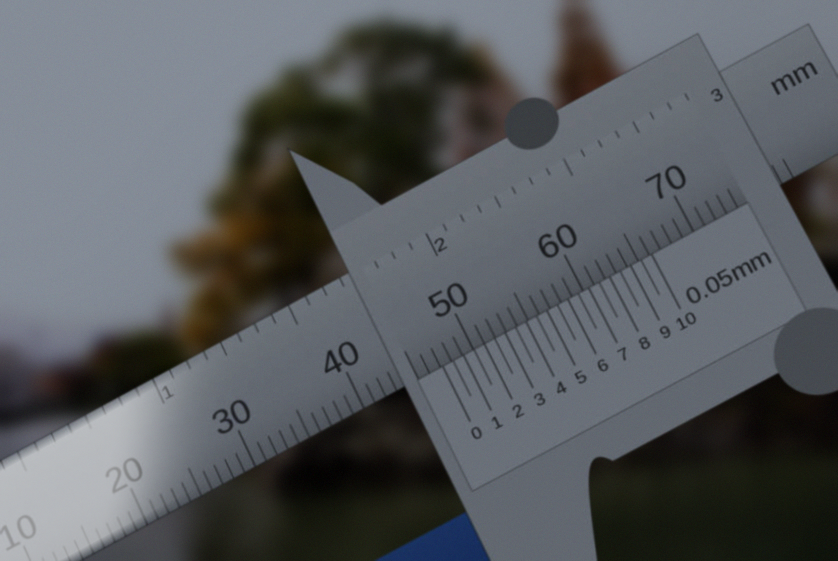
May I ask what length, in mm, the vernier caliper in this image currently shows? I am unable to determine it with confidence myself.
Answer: 47.2 mm
